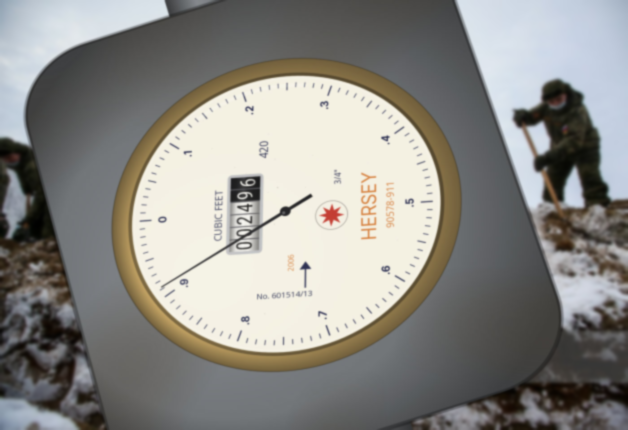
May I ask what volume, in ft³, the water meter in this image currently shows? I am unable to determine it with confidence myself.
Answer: 2495.91 ft³
